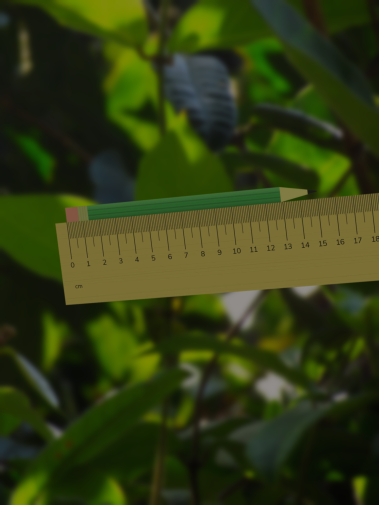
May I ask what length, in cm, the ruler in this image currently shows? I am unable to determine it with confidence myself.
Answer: 15 cm
